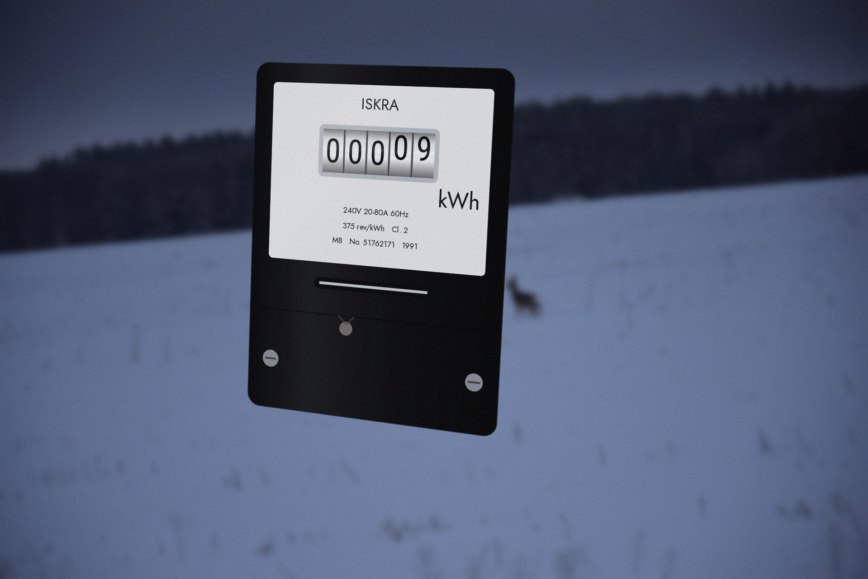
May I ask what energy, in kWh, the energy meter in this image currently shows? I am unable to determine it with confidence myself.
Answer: 9 kWh
